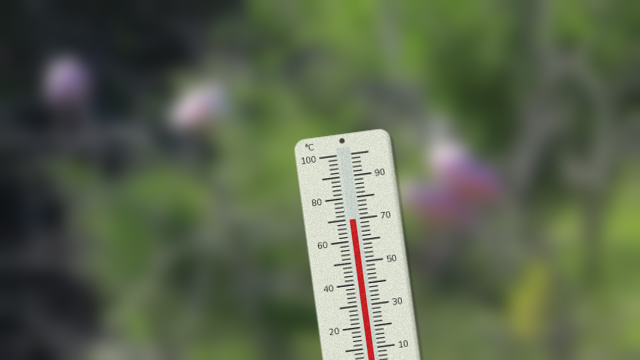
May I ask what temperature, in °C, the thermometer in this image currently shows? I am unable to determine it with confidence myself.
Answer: 70 °C
